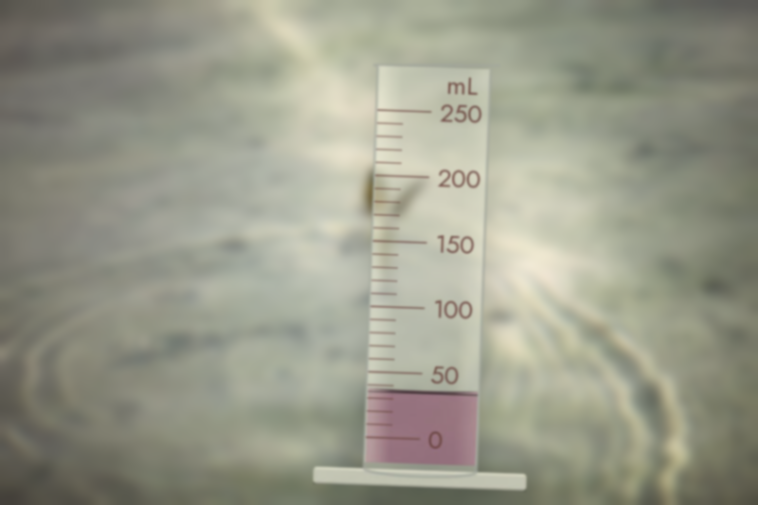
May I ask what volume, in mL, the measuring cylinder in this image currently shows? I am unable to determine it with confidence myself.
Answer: 35 mL
